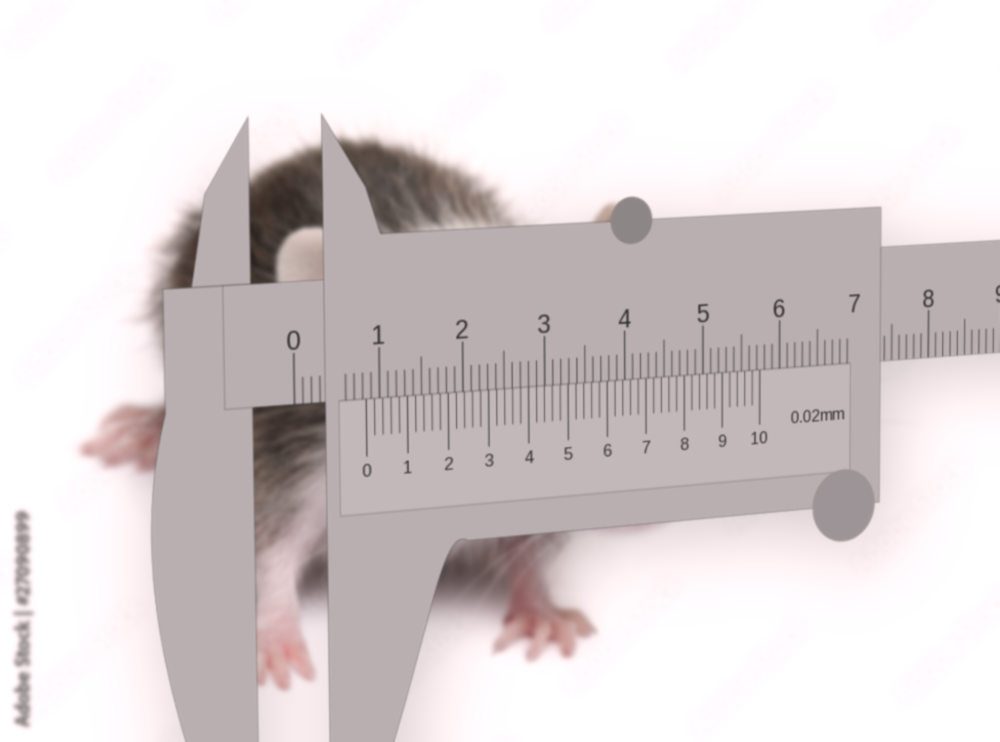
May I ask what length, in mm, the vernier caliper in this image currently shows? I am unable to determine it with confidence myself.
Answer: 8.4 mm
